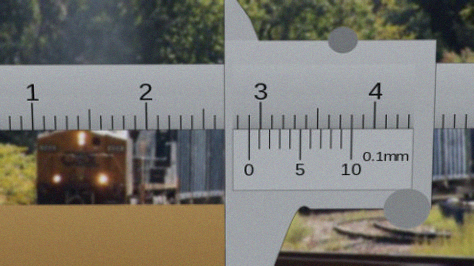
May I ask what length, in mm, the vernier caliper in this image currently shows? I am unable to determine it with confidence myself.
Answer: 29.0 mm
